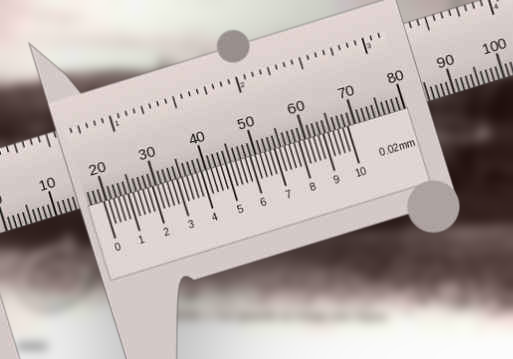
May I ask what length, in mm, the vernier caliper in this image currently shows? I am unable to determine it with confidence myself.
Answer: 19.5 mm
